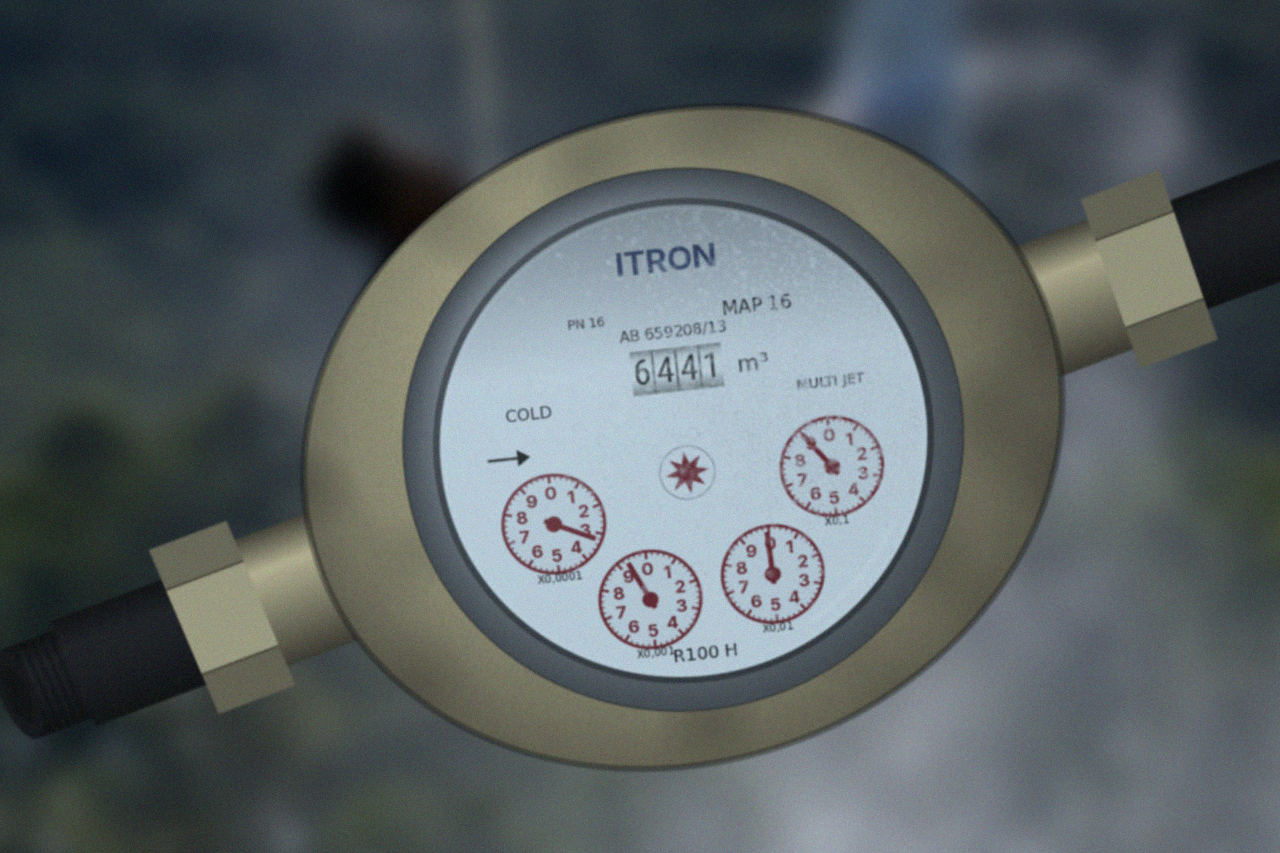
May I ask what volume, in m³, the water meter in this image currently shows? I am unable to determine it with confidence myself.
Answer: 6441.8993 m³
